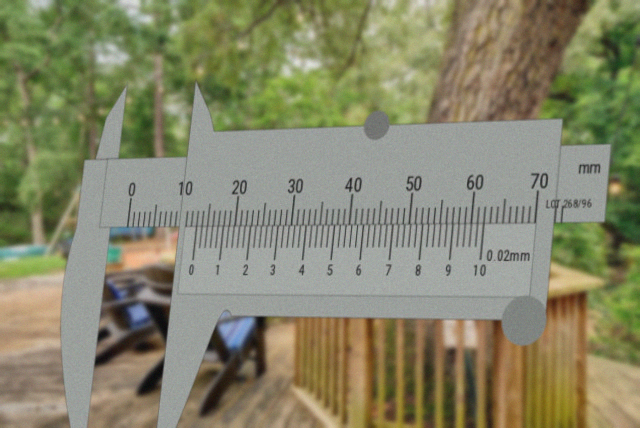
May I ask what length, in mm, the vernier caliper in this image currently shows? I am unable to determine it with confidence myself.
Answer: 13.0 mm
